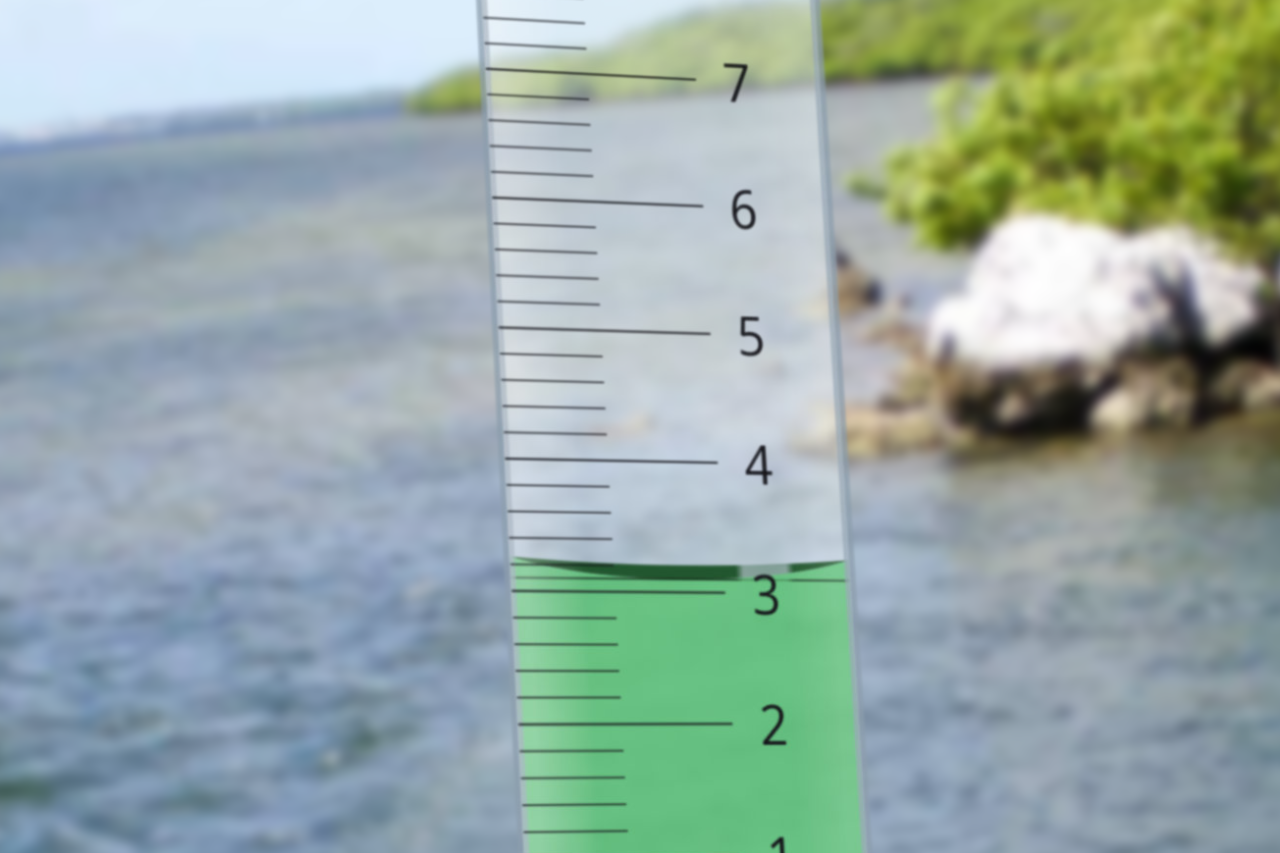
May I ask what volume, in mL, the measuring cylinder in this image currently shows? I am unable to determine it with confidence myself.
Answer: 3.1 mL
